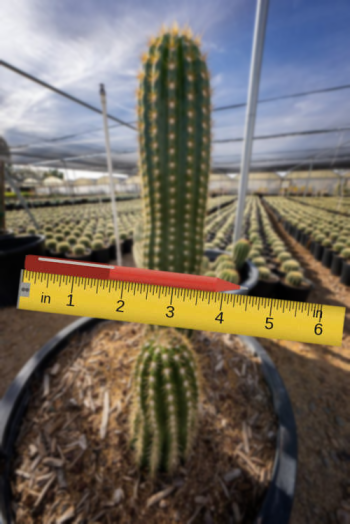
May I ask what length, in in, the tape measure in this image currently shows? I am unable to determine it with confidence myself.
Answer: 4.5 in
